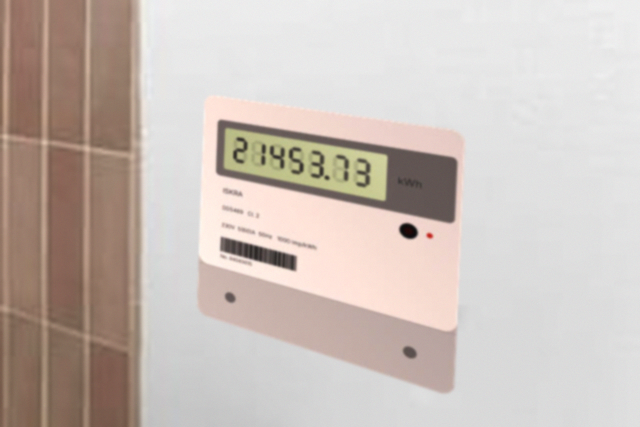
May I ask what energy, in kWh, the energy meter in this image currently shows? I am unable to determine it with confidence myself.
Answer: 21453.73 kWh
